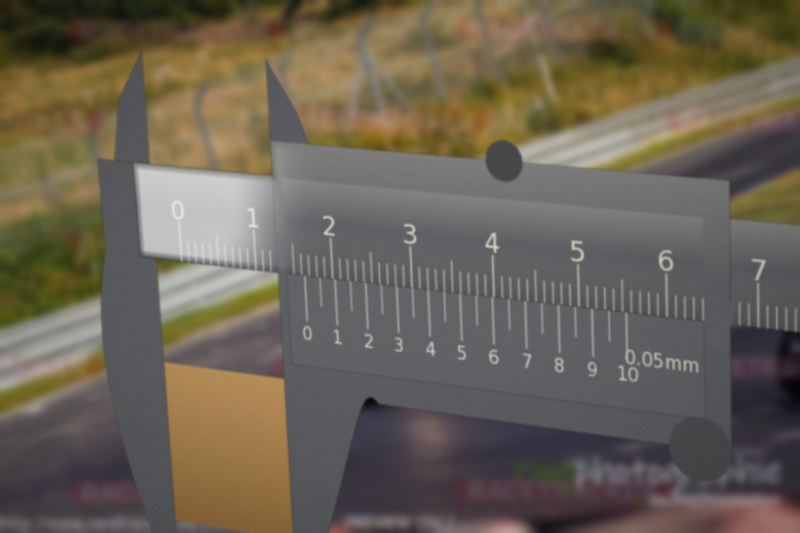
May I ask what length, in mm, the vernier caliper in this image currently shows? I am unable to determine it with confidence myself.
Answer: 16.4 mm
